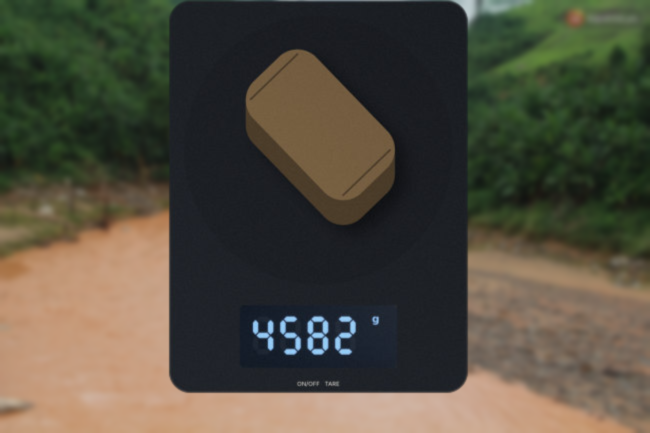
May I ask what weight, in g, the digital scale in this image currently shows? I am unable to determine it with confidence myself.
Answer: 4582 g
